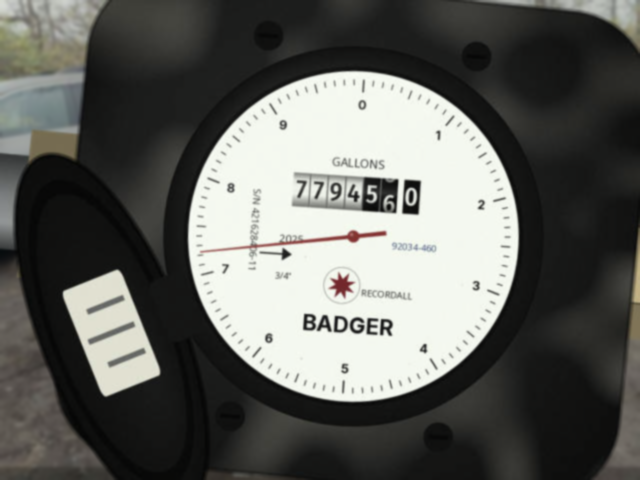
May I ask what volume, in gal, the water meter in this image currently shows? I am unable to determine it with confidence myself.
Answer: 7794557.2 gal
